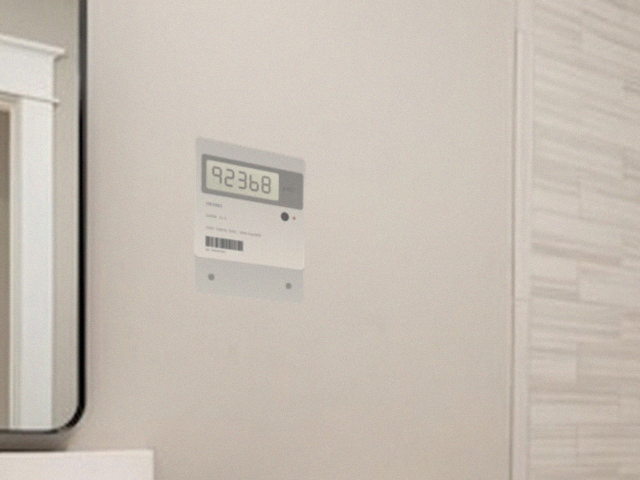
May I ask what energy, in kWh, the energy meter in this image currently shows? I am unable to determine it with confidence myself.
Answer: 92368 kWh
